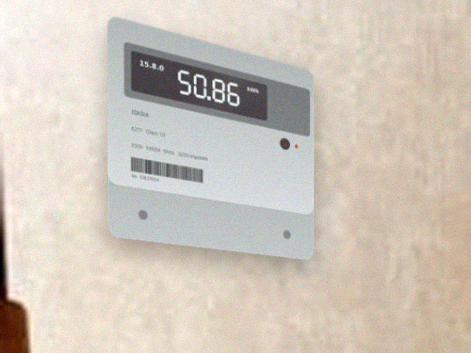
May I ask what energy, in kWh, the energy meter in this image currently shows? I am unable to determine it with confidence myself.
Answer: 50.86 kWh
